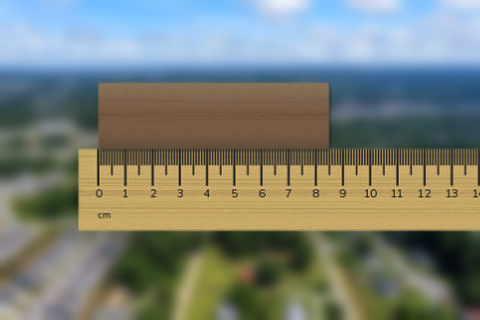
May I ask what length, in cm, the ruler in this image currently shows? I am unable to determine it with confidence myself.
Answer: 8.5 cm
